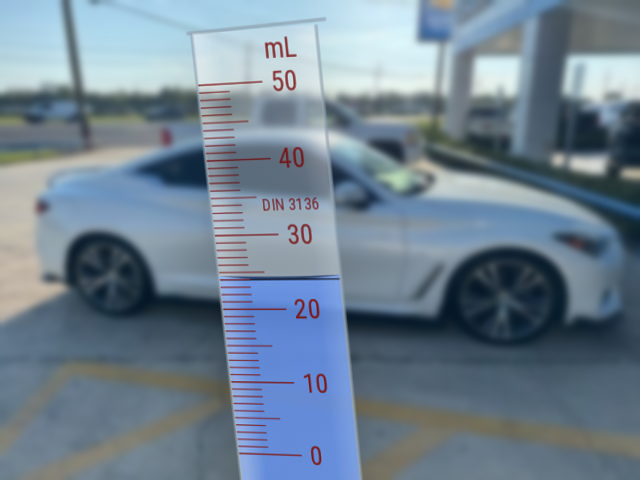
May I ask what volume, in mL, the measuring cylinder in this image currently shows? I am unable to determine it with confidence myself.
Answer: 24 mL
